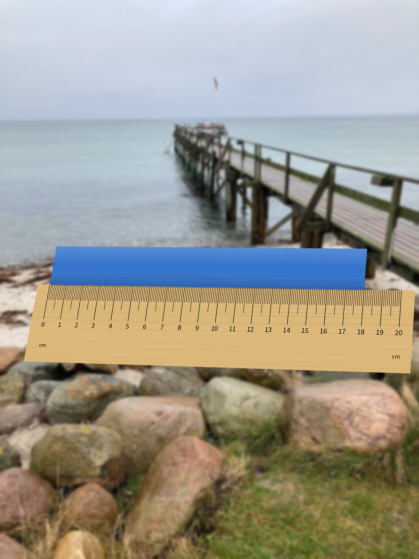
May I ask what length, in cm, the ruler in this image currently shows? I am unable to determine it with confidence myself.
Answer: 18 cm
